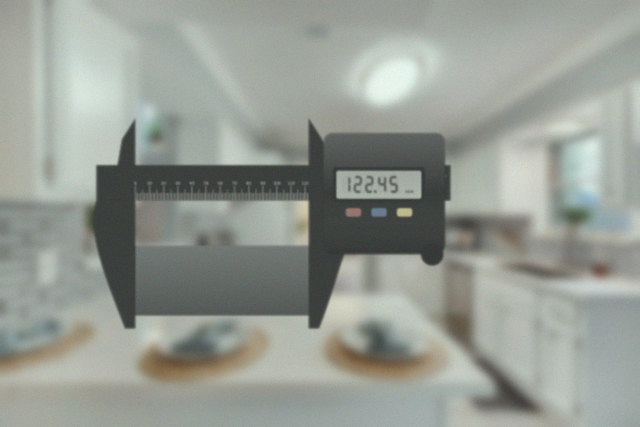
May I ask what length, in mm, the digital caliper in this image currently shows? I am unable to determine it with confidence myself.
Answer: 122.45 mm
